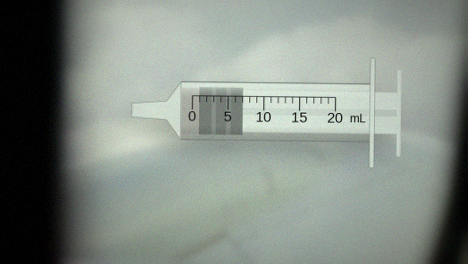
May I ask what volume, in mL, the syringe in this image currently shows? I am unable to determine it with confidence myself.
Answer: 1 mL
